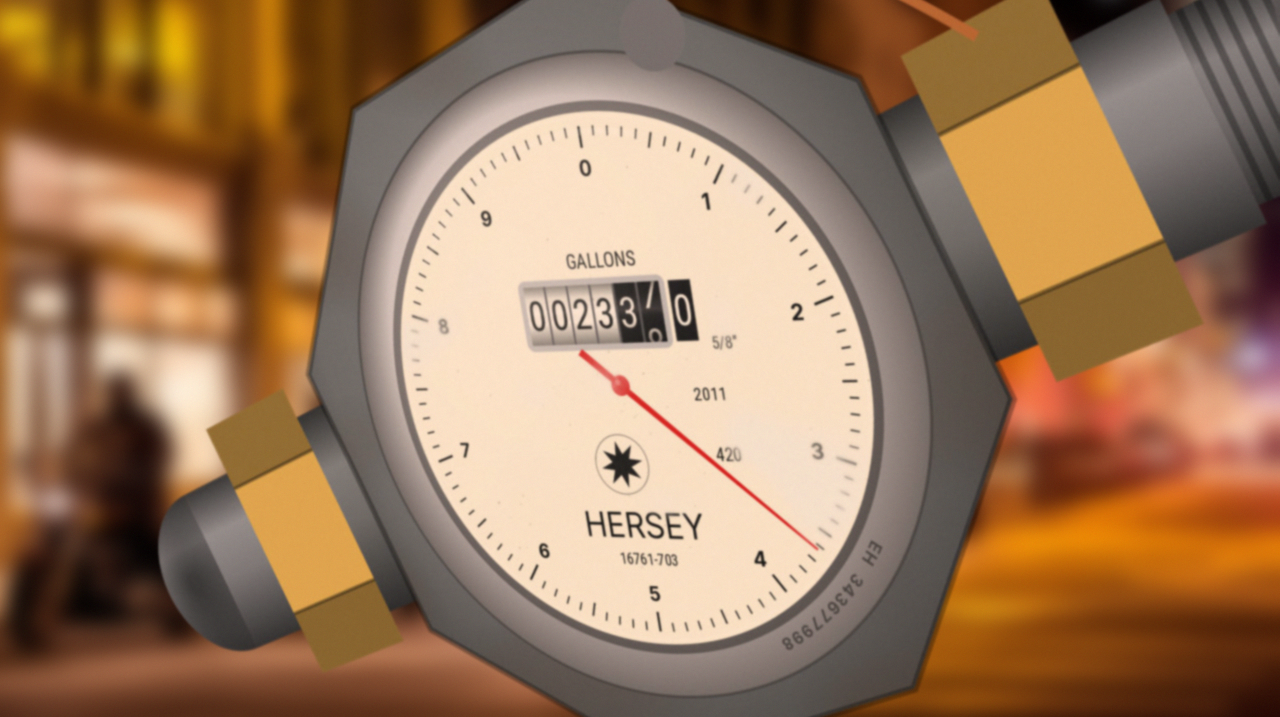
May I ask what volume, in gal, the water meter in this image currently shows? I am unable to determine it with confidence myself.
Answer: 23373.6 gal
